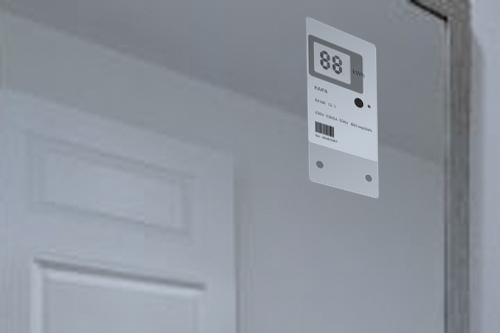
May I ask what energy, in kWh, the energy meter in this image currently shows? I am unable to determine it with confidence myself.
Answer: 88 kWh
